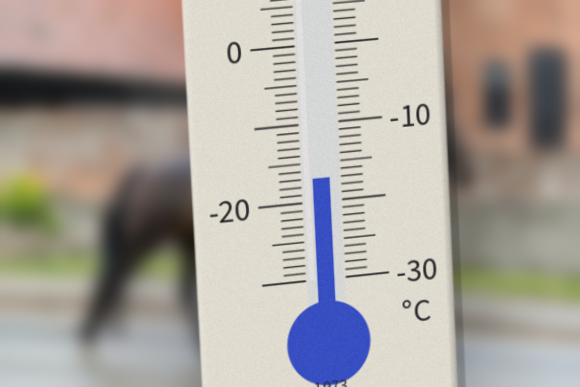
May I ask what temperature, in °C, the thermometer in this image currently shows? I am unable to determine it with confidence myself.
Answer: -17 °C
